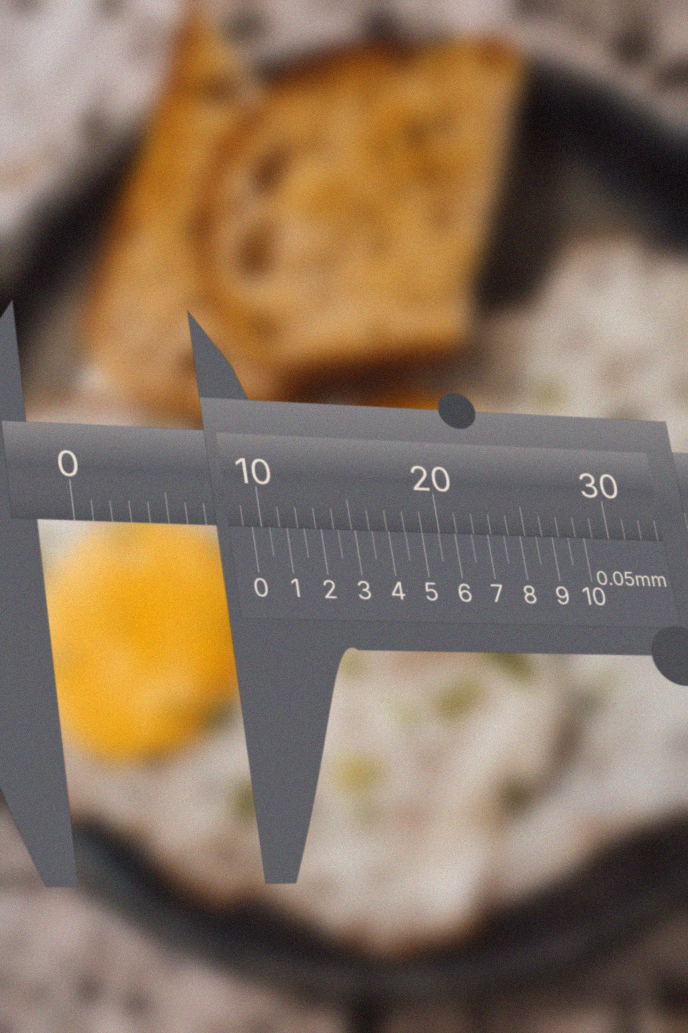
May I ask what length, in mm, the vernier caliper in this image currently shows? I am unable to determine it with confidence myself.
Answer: 9.5 mm
